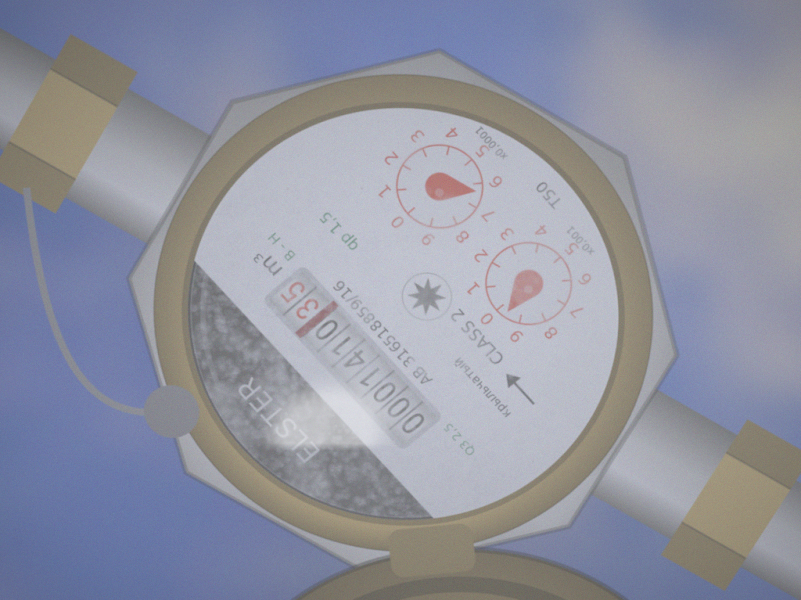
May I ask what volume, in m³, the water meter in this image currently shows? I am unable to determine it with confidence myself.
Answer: 1410.3496 m³
